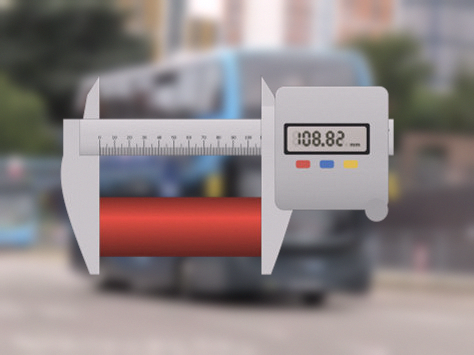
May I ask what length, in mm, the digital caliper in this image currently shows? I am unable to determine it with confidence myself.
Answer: 108.82 mm
